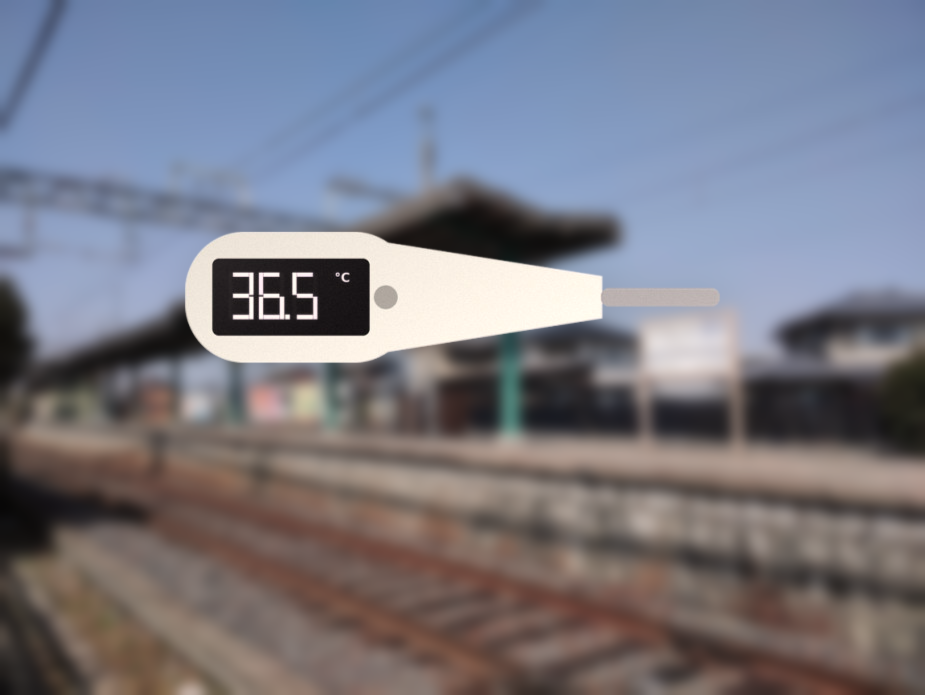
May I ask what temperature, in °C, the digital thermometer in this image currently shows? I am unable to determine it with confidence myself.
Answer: 36.5 °C
